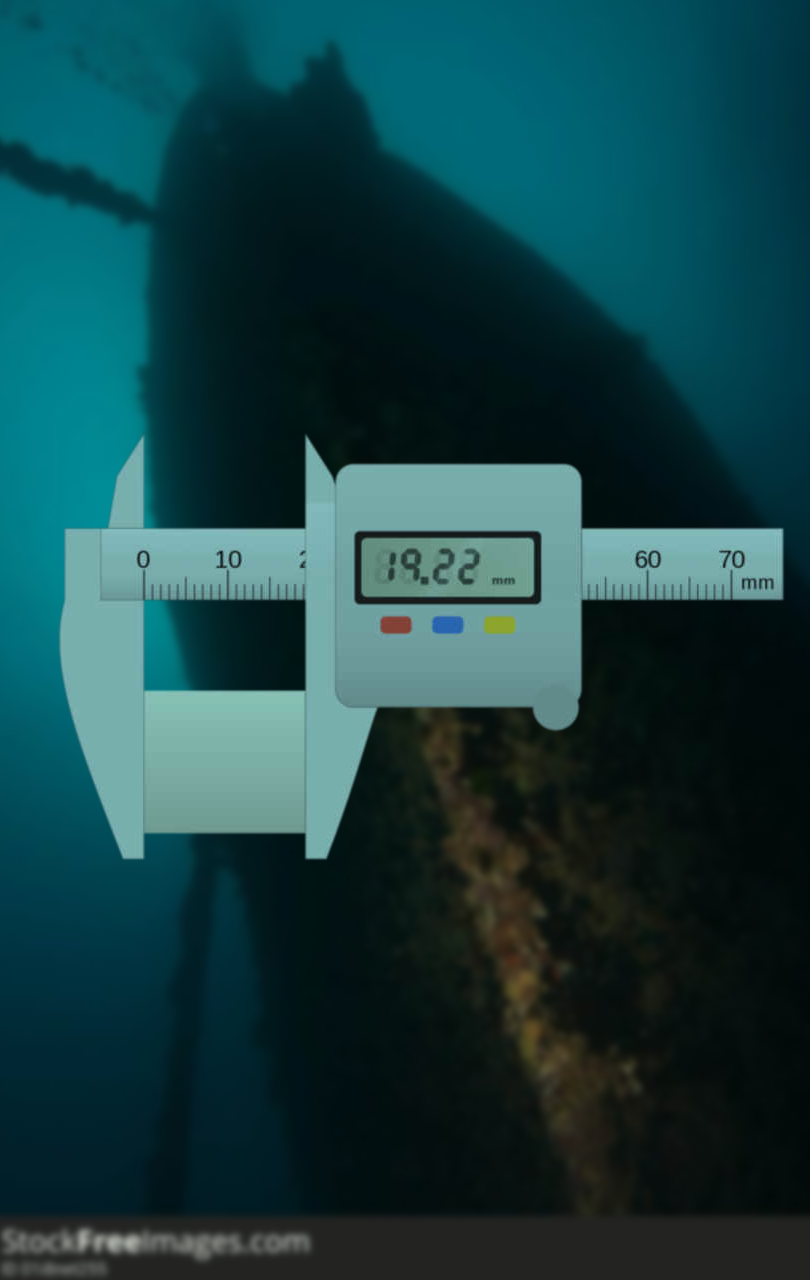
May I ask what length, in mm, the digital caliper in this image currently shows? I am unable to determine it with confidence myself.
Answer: 19.22 mm
